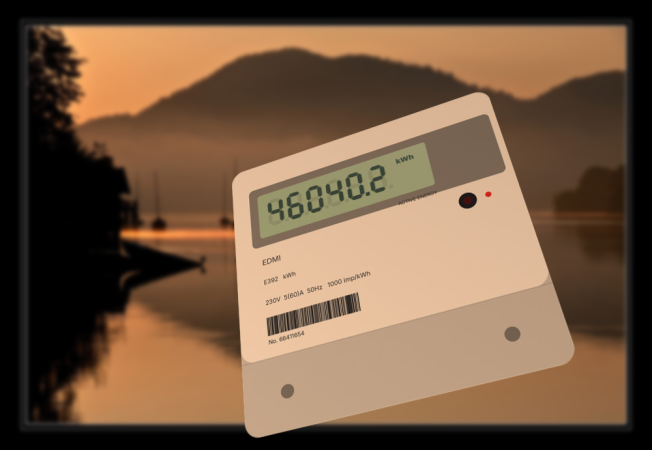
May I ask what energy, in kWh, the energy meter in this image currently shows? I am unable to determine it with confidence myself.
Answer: 46040.2 kWh
